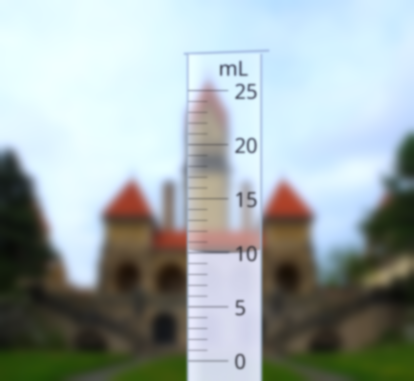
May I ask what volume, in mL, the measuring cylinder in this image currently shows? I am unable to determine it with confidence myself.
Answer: 10 mL
